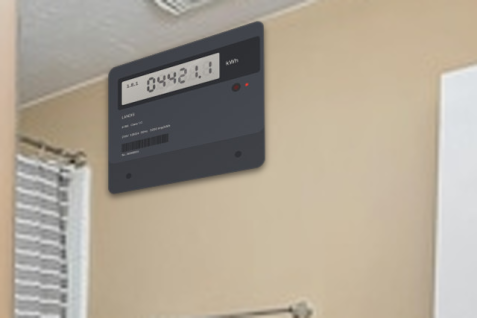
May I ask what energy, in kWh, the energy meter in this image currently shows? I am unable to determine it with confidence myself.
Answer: 4421.1 kWh
